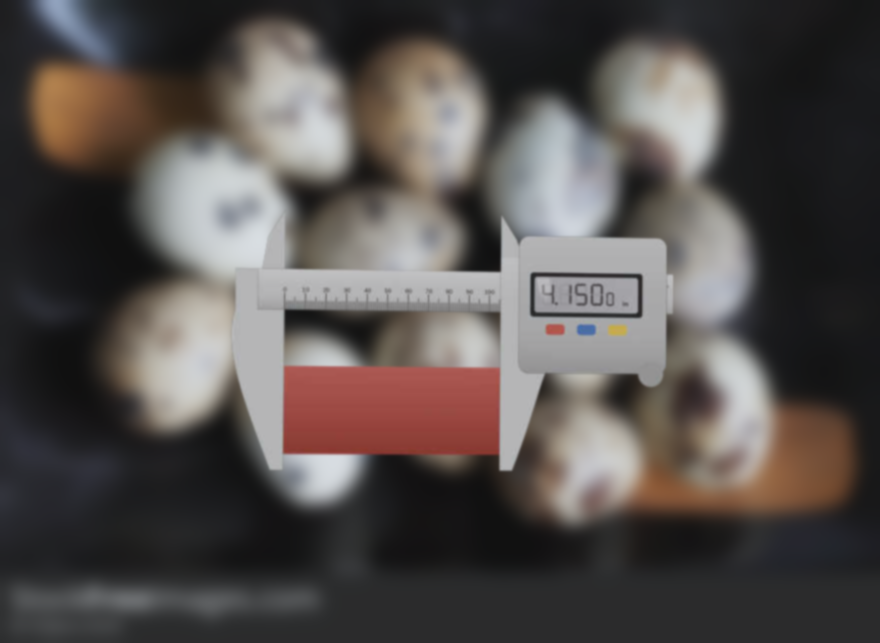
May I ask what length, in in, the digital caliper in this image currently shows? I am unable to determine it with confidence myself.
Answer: 4.1500 in
